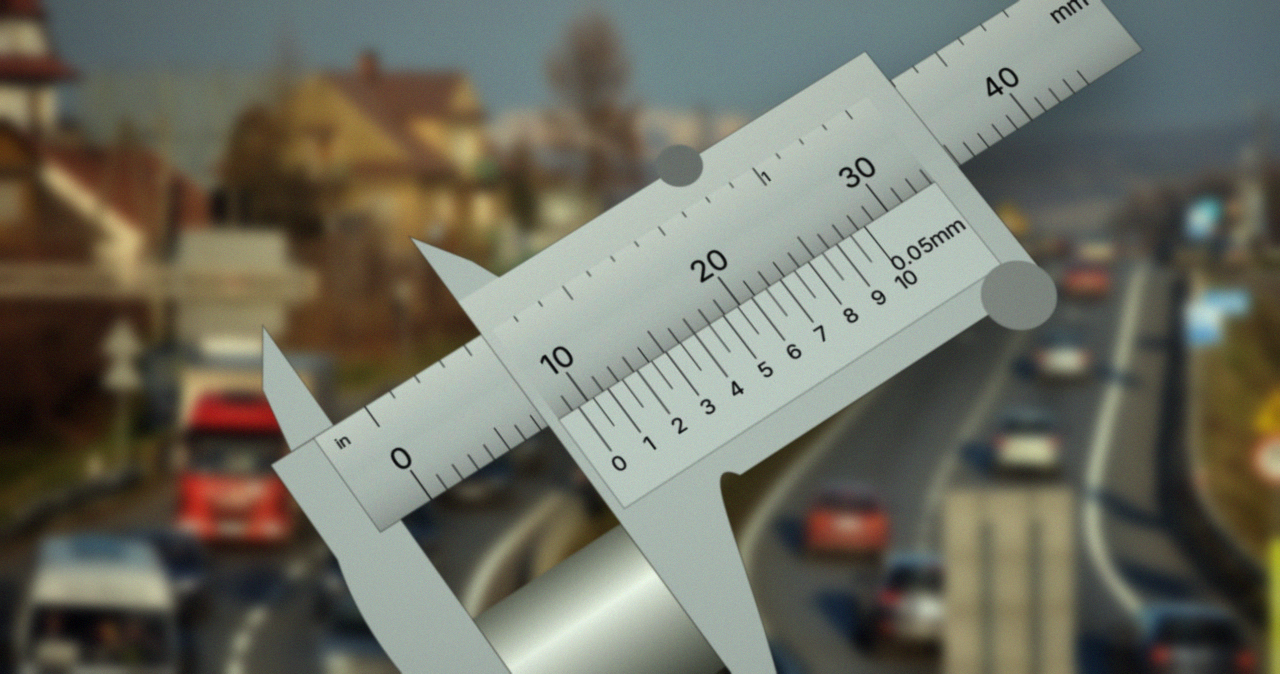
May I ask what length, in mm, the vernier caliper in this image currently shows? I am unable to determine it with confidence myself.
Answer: 9.4 mm
